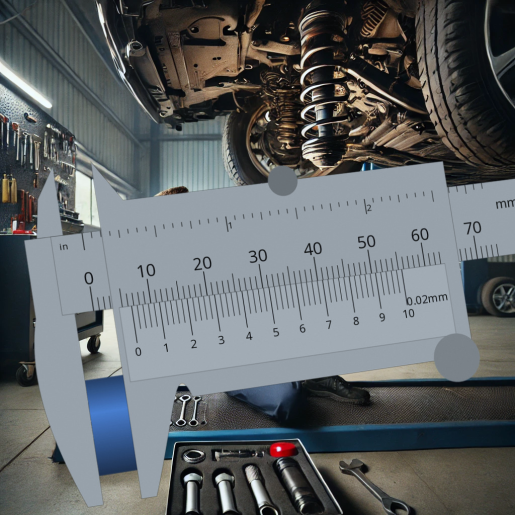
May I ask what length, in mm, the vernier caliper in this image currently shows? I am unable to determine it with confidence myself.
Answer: 6.6 mm
